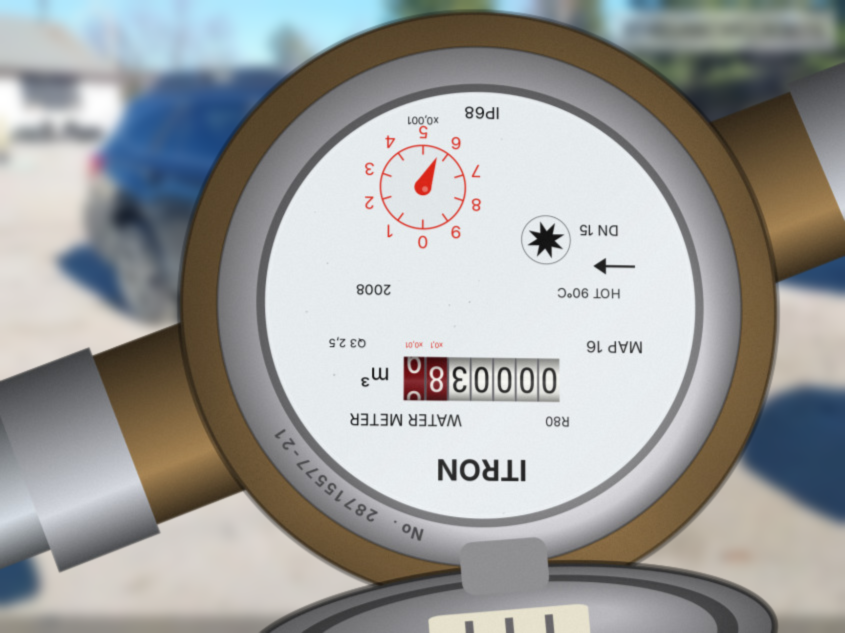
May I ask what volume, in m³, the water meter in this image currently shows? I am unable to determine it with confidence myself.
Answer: 3.885 m³
